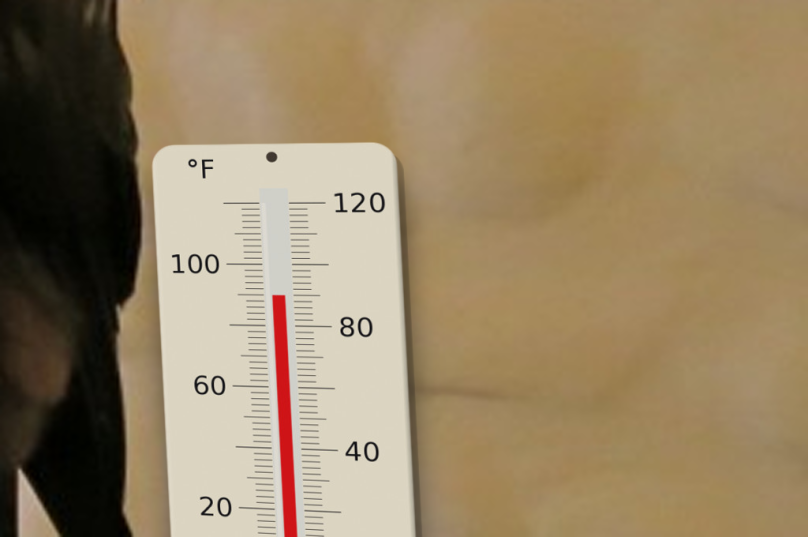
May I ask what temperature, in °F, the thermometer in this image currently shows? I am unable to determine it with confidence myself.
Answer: 90 °F
